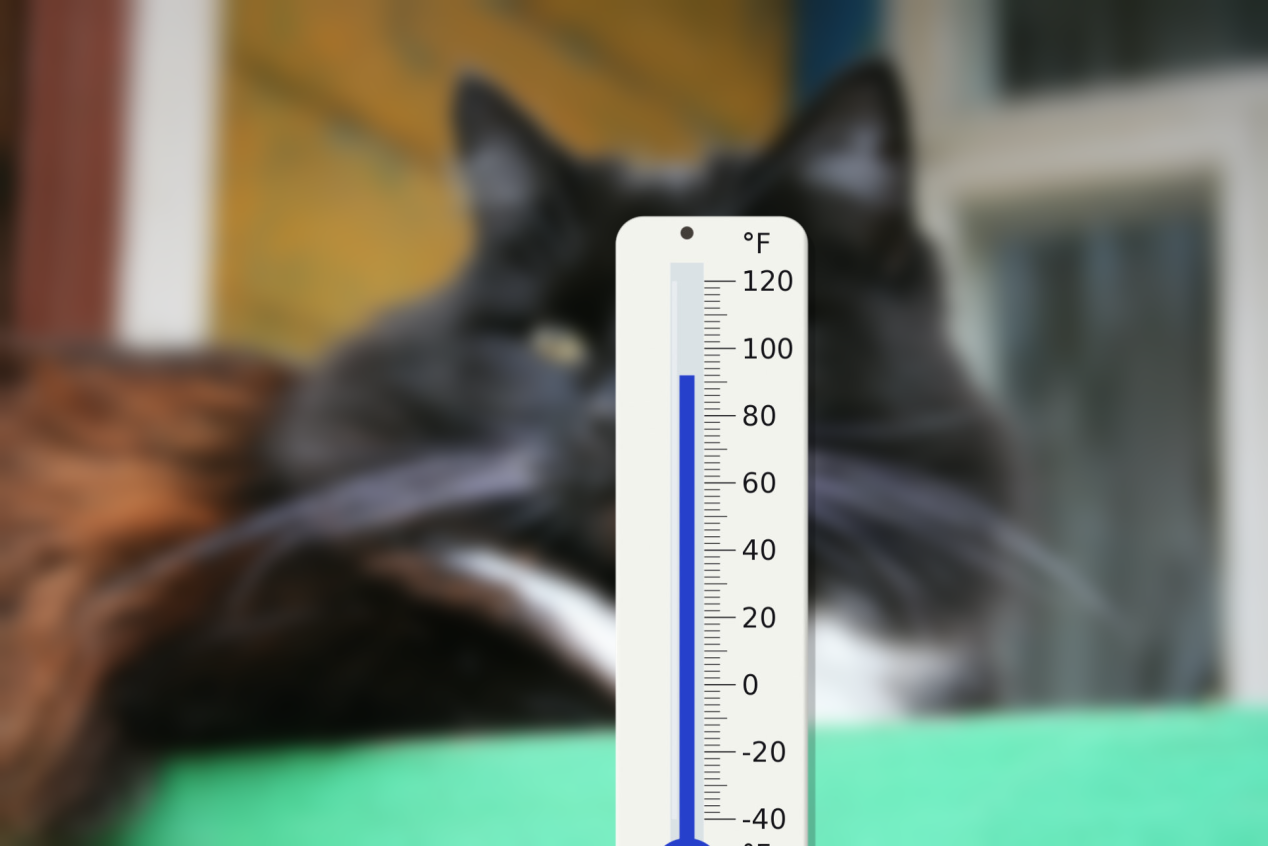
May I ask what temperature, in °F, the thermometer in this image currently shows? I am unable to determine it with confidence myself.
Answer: 92 °F
